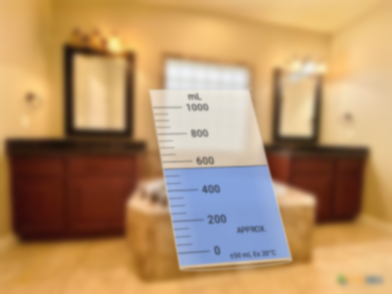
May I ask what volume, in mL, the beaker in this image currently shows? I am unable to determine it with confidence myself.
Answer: 550 mL
